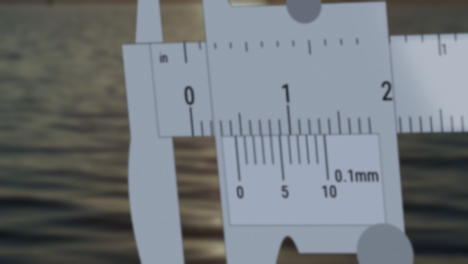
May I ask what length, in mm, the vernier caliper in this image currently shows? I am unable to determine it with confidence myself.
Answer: 4.4 mm
